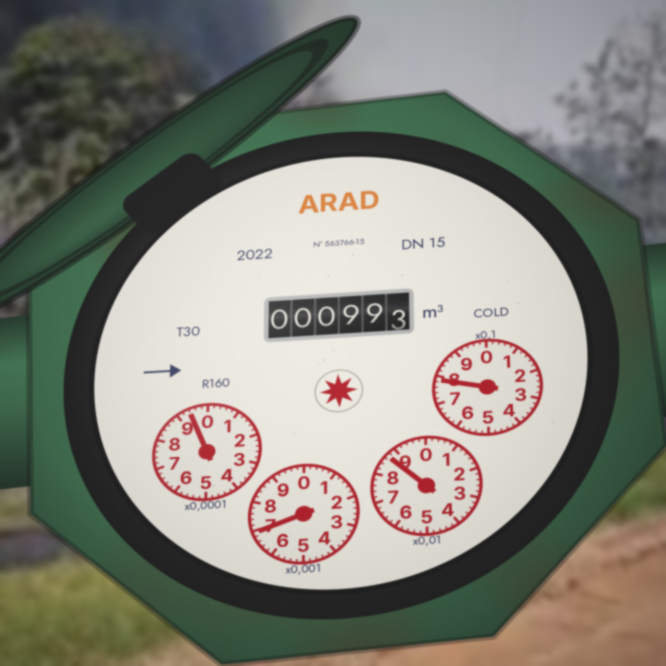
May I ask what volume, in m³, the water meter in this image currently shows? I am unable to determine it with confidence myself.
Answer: 992.7869 m³
